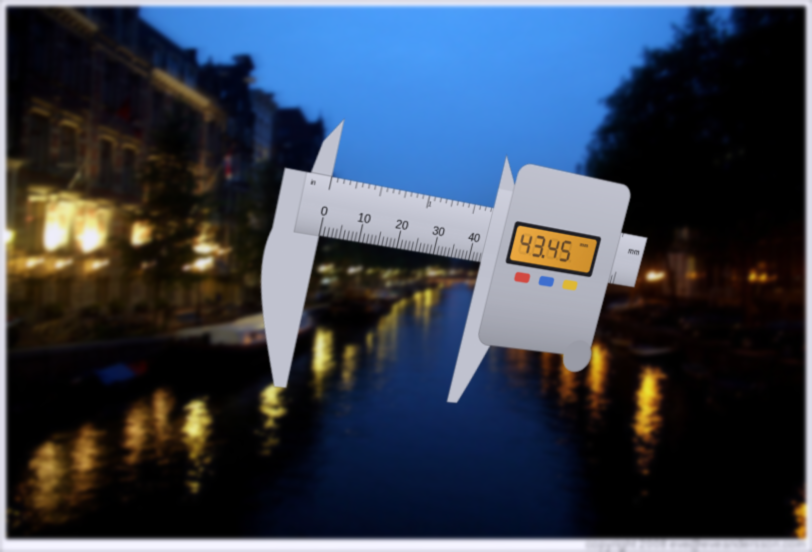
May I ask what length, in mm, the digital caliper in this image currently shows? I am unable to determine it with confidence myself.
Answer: 43.45 mm
